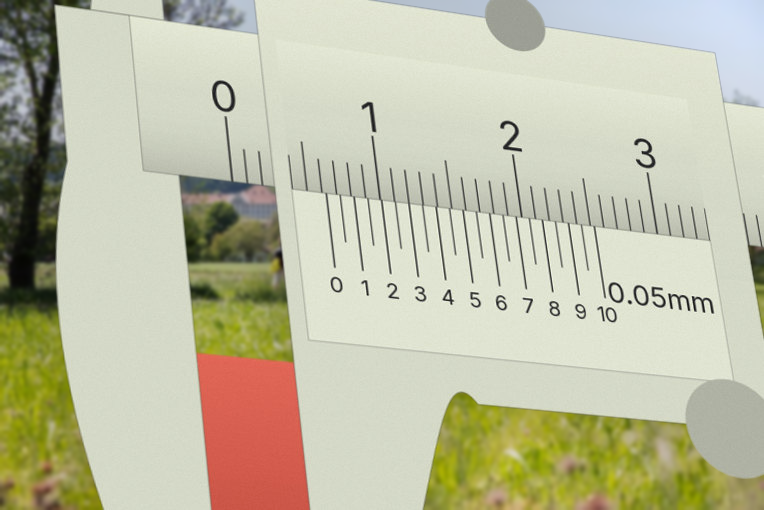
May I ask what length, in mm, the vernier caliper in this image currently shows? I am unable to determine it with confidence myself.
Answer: 6.3 mm
